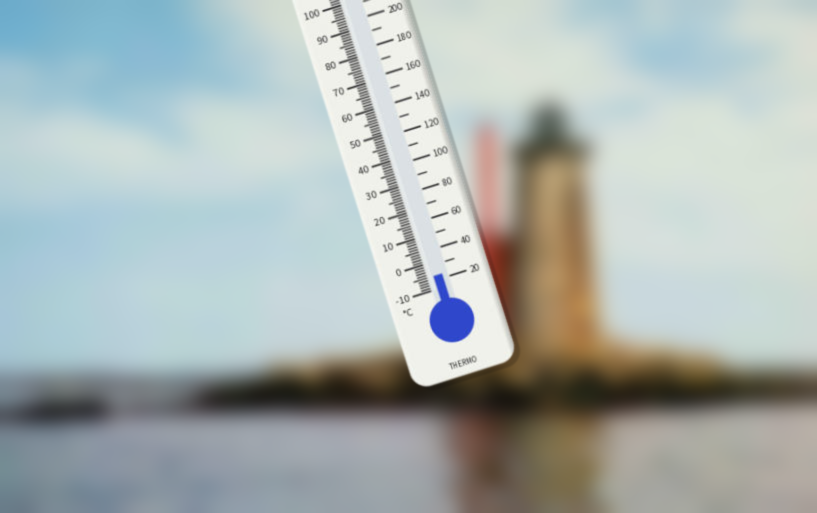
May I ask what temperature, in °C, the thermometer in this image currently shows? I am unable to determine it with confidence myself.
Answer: -5 °C
